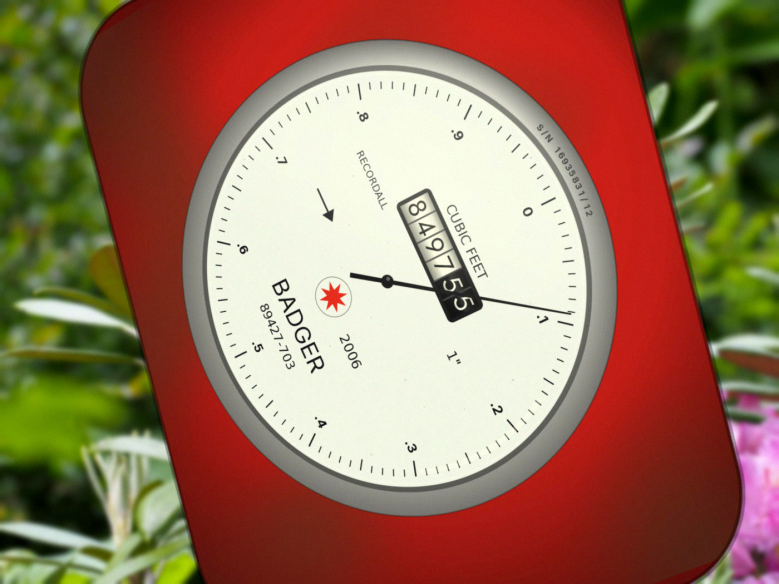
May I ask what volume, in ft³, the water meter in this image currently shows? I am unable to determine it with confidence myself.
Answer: 849755.09 ft³
